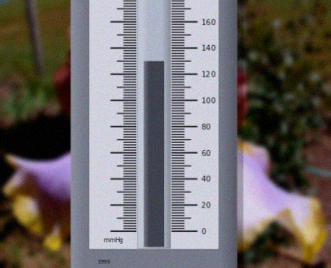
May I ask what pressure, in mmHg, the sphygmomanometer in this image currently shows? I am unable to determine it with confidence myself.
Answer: 130 mmHg
